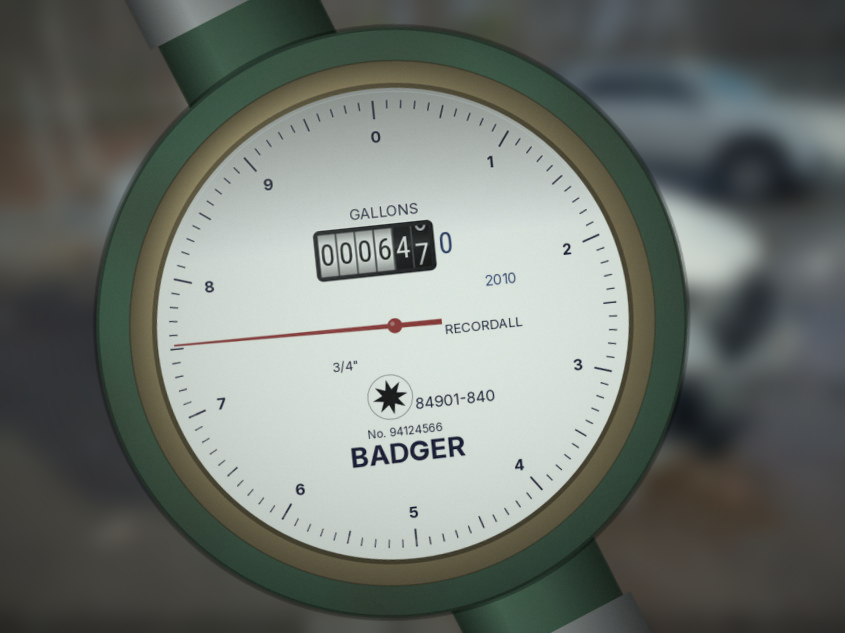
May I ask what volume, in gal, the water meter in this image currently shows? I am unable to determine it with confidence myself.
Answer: 6467.5 gal
